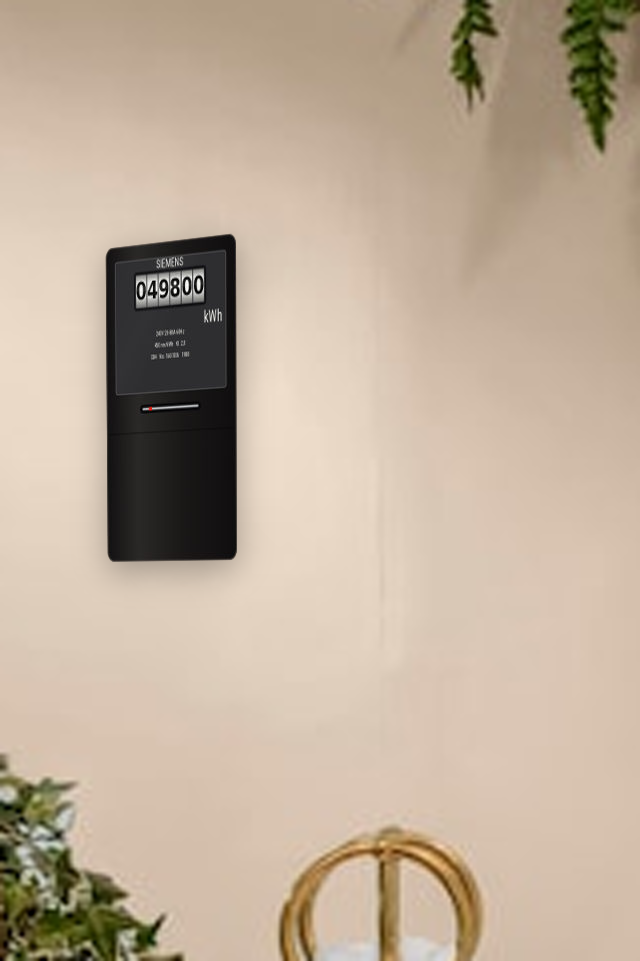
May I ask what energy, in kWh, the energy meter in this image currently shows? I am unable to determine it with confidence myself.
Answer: 49800 kWh
